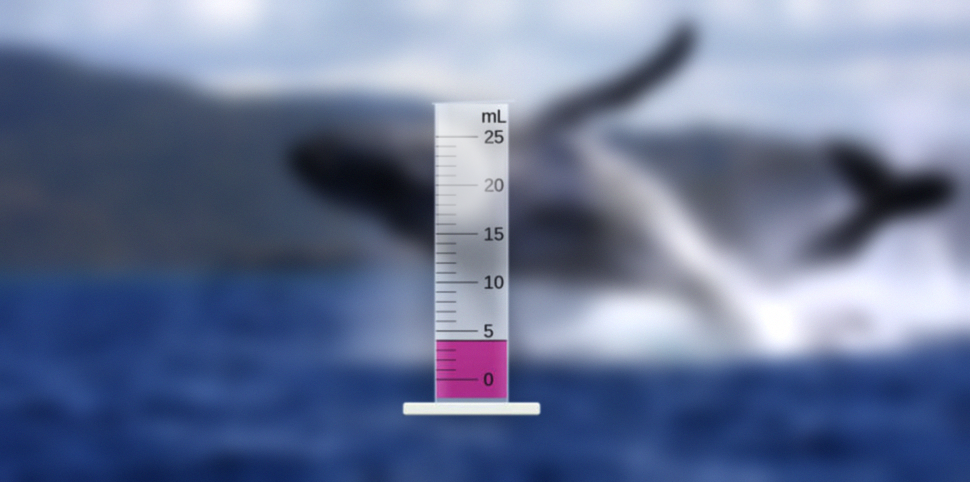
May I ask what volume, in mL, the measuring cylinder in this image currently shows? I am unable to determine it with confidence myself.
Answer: 4 mL
